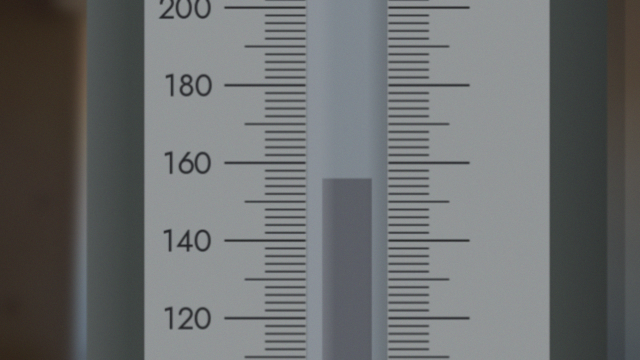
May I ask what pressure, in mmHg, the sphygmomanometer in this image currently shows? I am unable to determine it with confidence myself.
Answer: 156 mmHg
